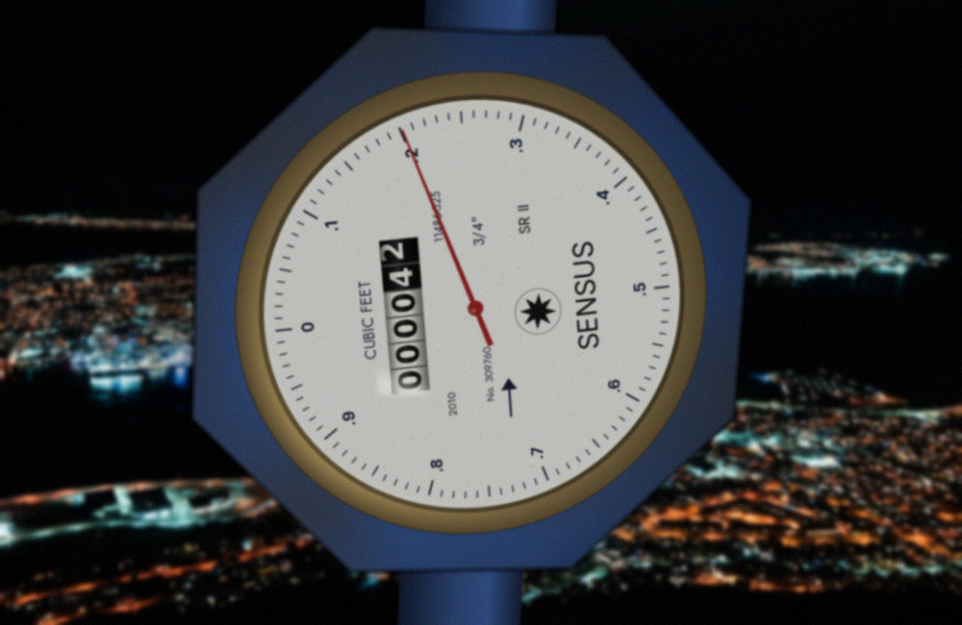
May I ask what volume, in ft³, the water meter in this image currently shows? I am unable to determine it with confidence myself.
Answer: 42.20 ft³
